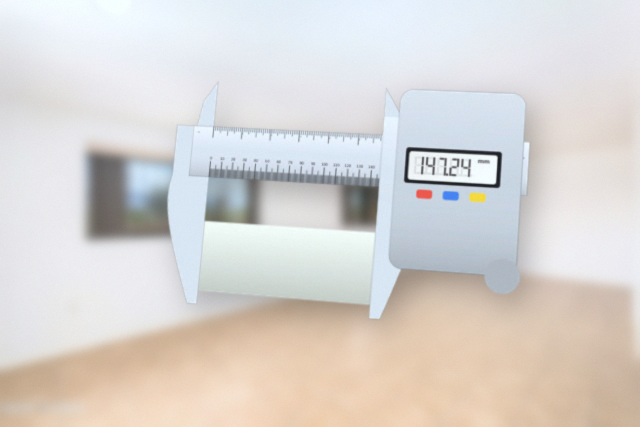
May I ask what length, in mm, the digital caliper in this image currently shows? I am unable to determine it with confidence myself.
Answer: 147.24 mm
